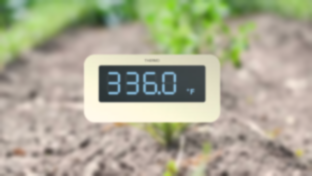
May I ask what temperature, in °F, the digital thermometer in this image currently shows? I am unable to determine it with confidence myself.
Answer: 336.0 °F
